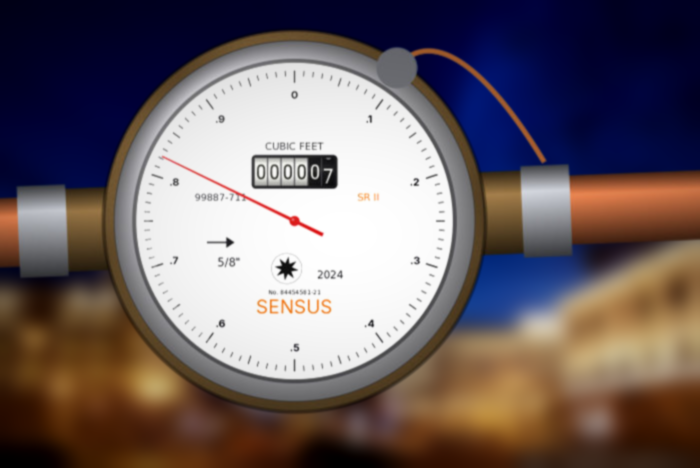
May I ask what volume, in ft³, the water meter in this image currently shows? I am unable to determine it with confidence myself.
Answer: 6.82 ft³
